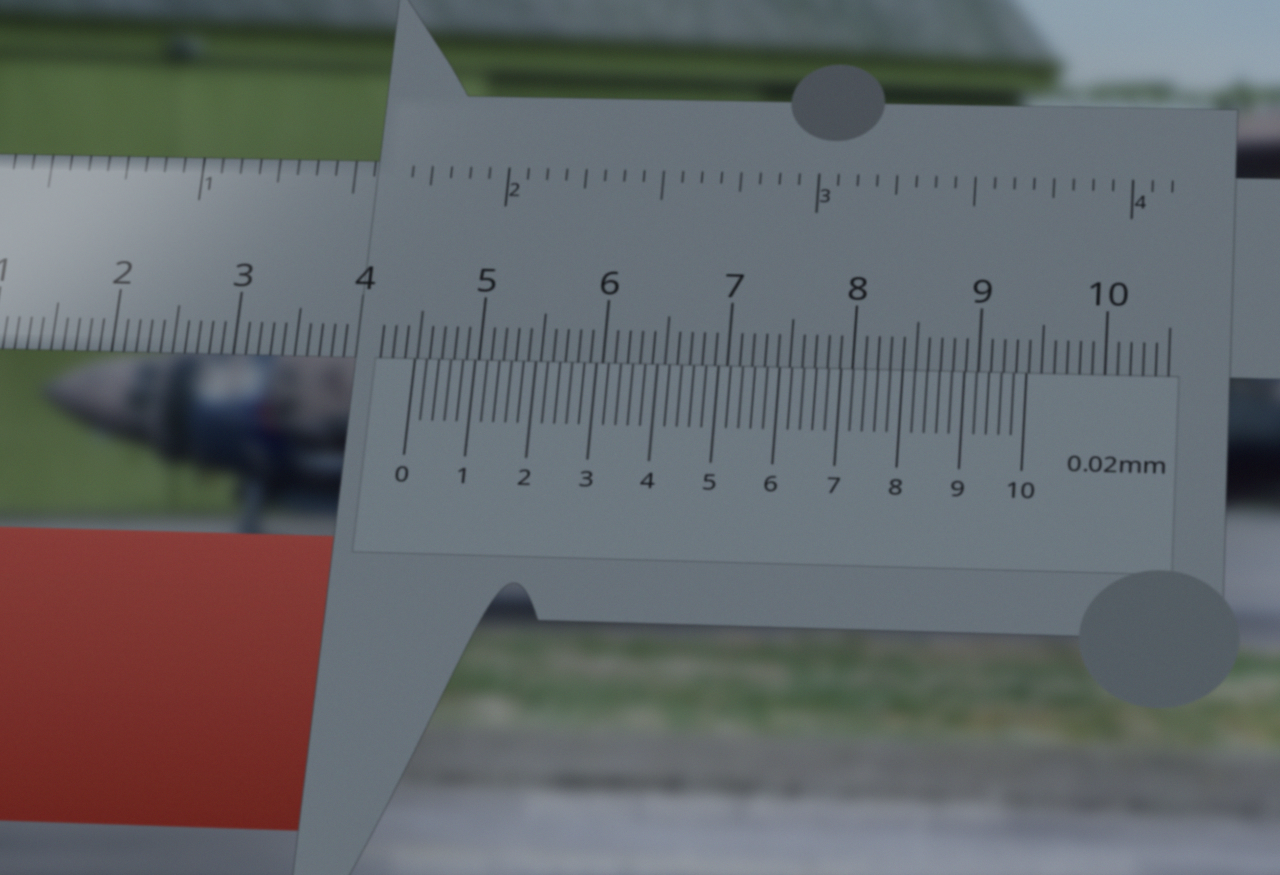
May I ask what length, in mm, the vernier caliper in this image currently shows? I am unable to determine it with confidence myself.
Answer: 44.8 mm
